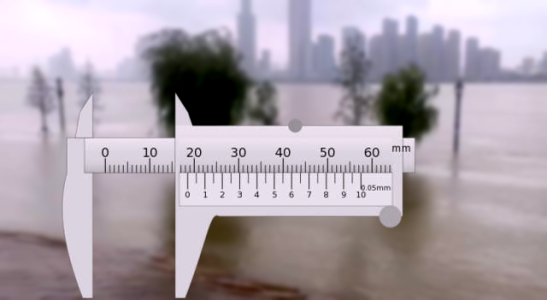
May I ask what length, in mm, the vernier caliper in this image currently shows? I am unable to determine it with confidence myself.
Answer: 18.5 mm
